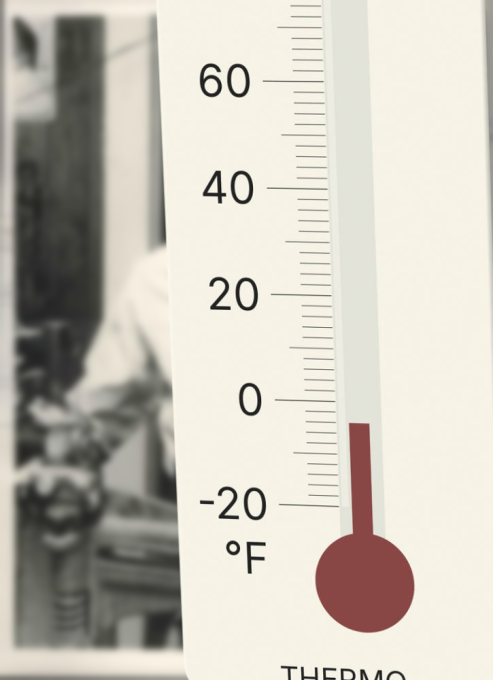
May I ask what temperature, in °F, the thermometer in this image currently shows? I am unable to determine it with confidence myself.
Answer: -4 °F
